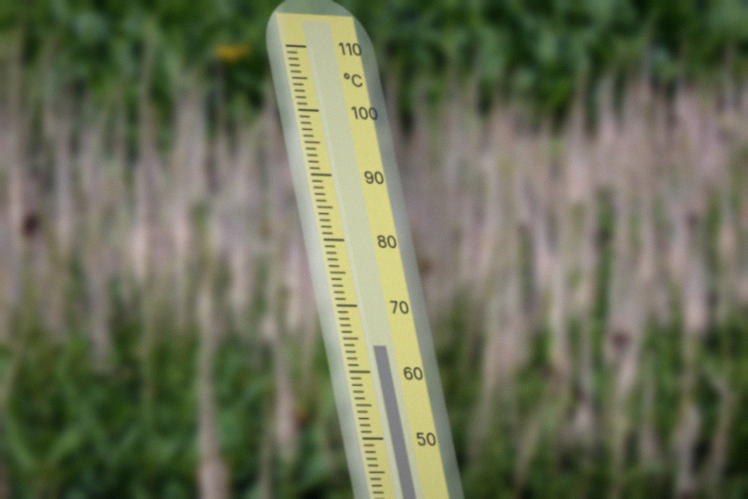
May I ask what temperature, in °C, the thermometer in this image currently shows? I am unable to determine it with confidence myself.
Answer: 64 °C
